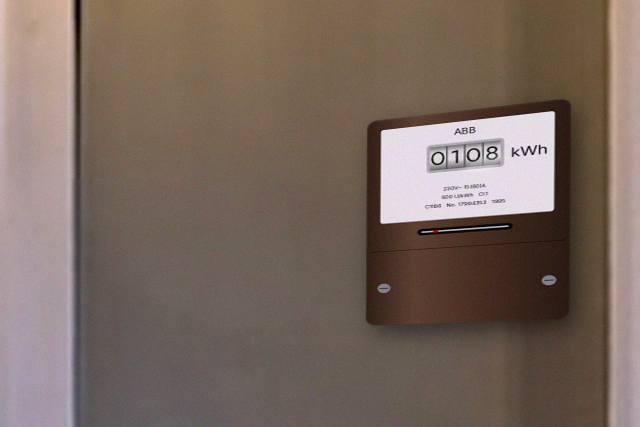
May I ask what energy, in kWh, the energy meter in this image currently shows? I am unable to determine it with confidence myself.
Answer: 108 kWh
